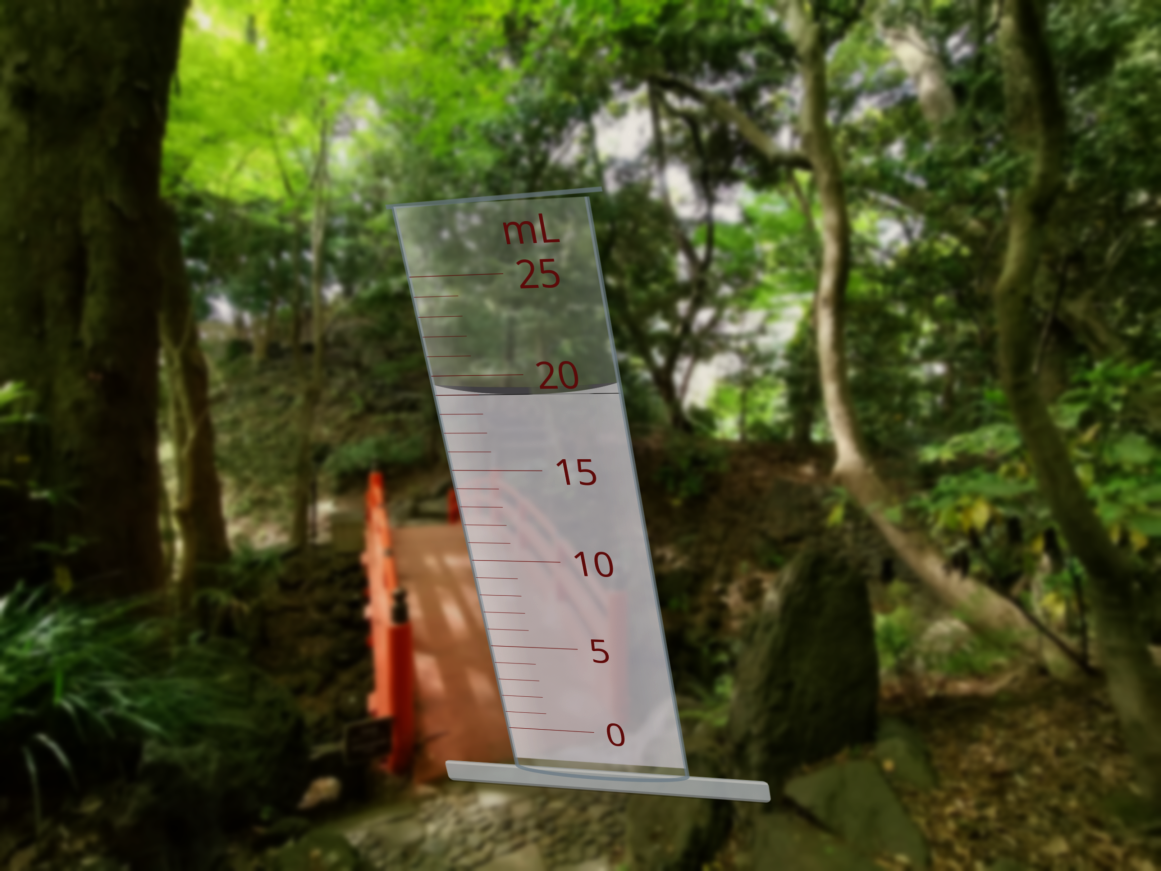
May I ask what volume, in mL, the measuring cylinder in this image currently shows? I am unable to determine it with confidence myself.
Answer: 19 mL
